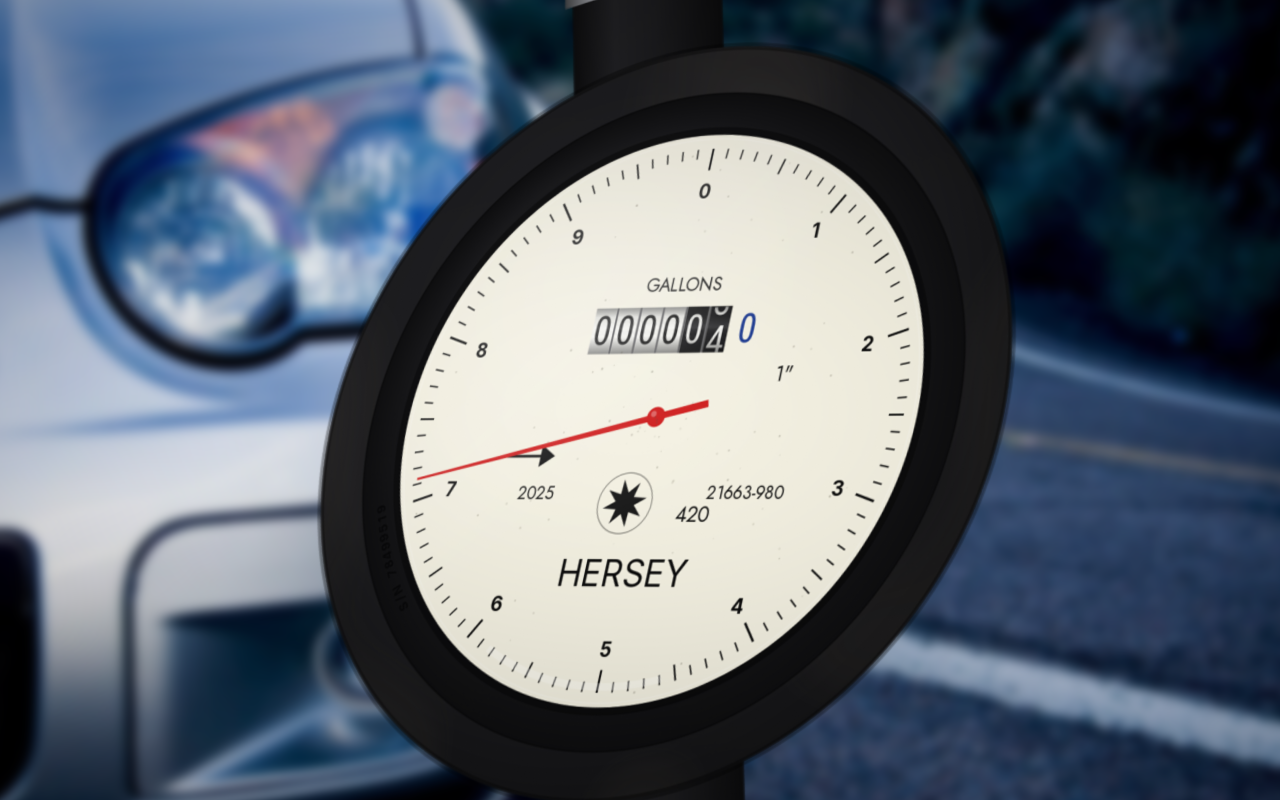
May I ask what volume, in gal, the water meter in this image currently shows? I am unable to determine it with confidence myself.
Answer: 37.1 gal
